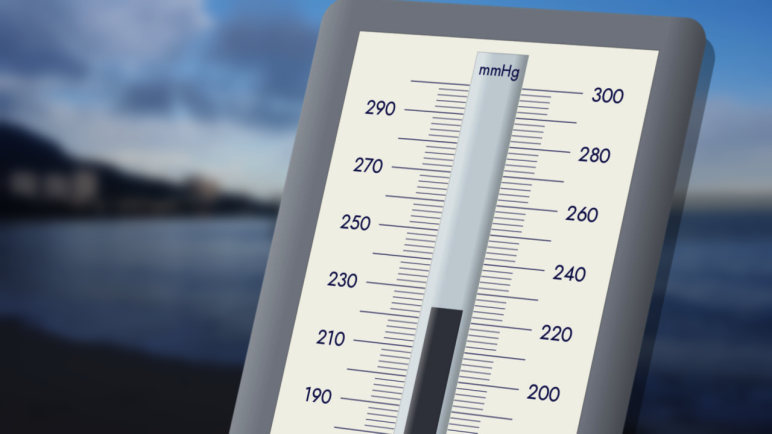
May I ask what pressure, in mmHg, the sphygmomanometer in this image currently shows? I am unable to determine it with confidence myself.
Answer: 224 mmHg
